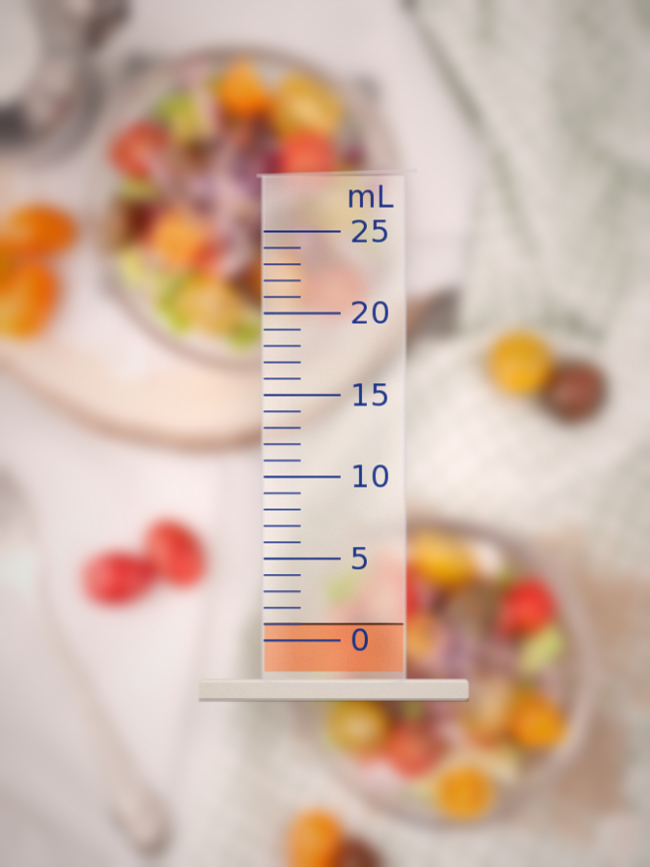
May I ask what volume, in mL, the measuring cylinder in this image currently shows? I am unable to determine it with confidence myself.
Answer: 1 mL
